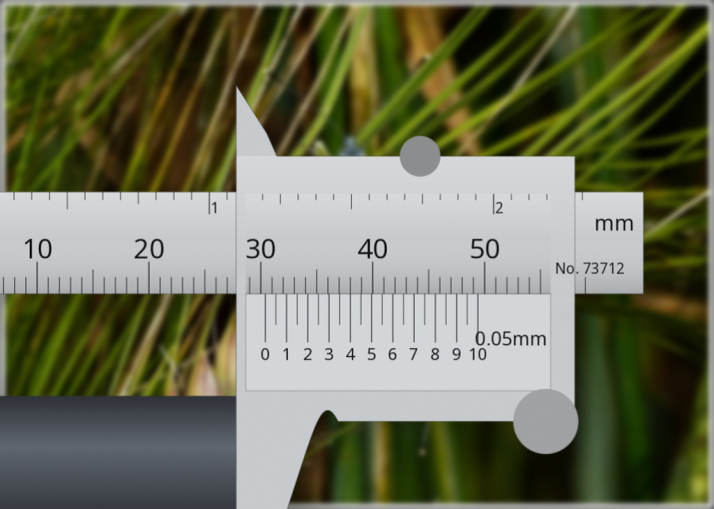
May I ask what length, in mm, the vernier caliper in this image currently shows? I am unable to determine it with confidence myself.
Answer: 30.4 mm
